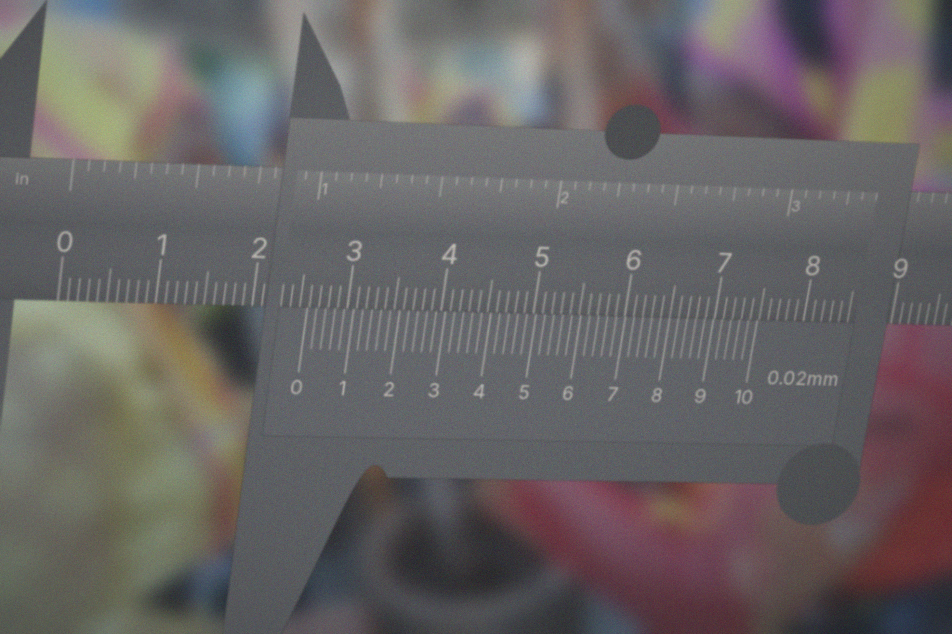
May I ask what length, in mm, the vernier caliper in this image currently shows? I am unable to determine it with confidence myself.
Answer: 25.8 mm
